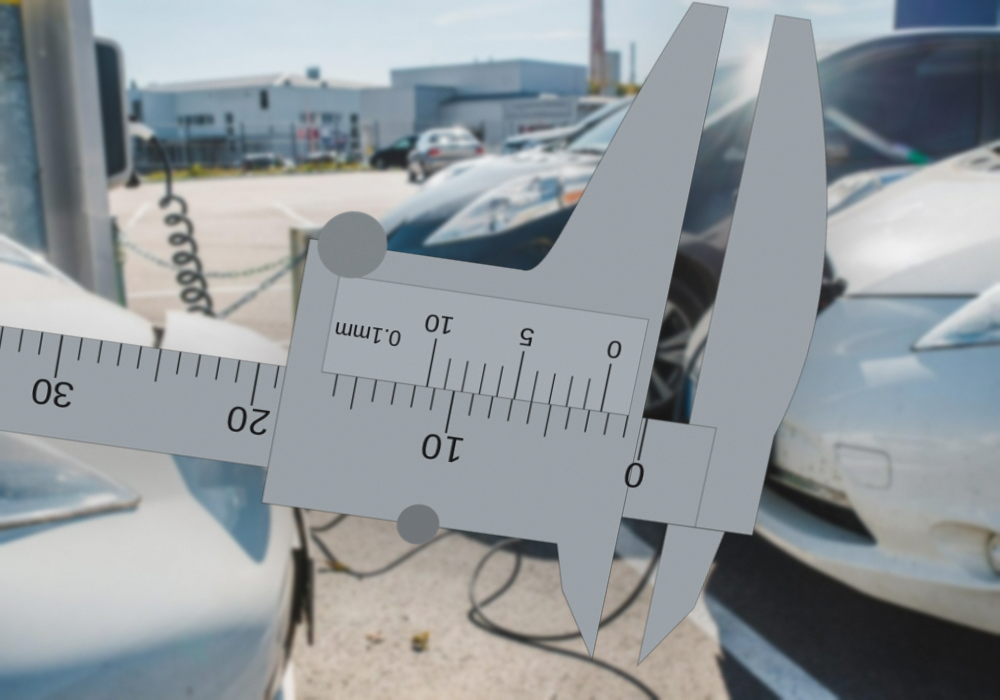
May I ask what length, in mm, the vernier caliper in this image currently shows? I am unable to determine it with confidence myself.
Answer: 2.4 mm
